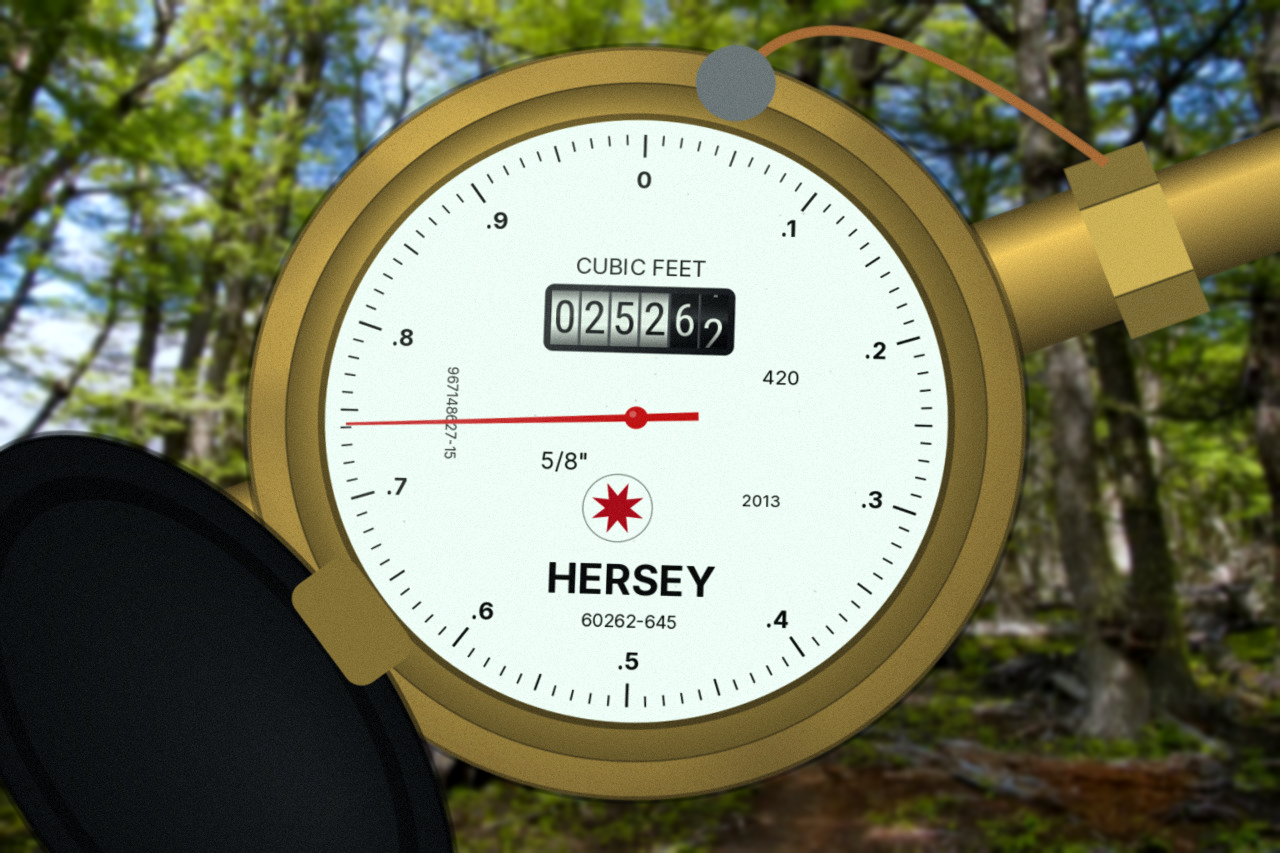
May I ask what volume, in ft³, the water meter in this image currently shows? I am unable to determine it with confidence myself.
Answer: 25261.74 ft³
